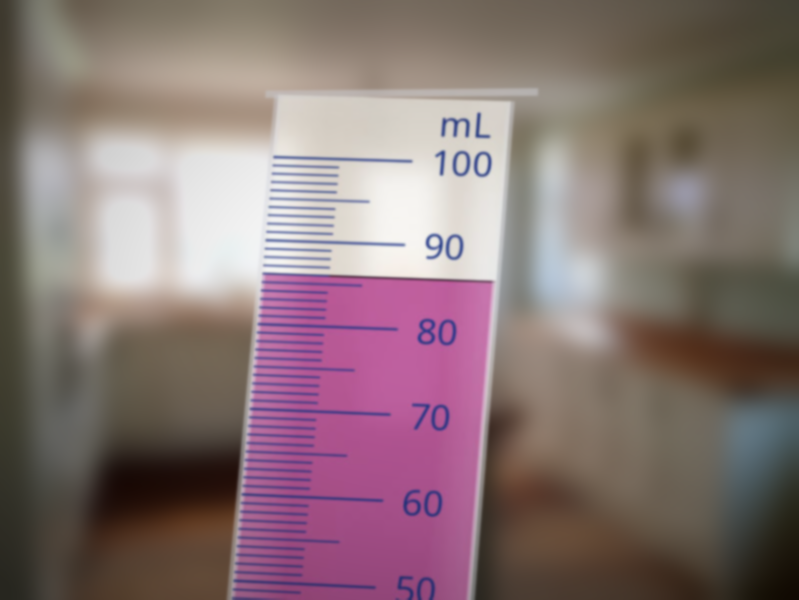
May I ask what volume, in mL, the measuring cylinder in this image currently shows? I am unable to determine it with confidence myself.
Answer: 86 mL
